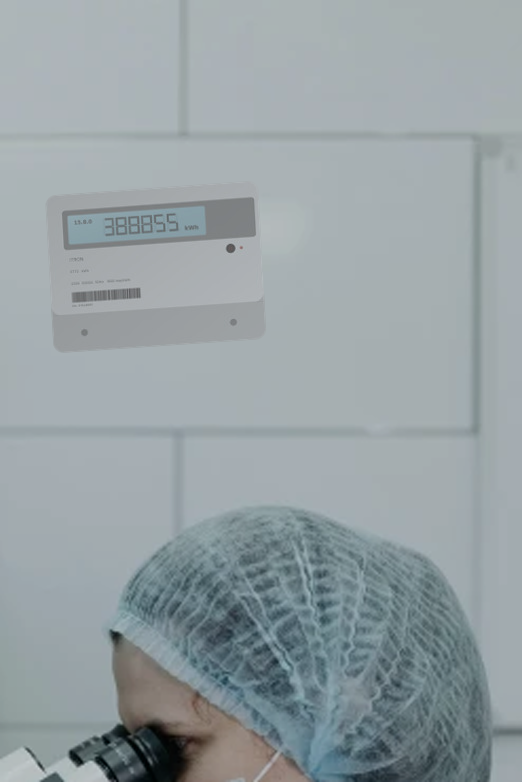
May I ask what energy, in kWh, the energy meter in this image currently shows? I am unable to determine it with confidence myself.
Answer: 388855 kWh
